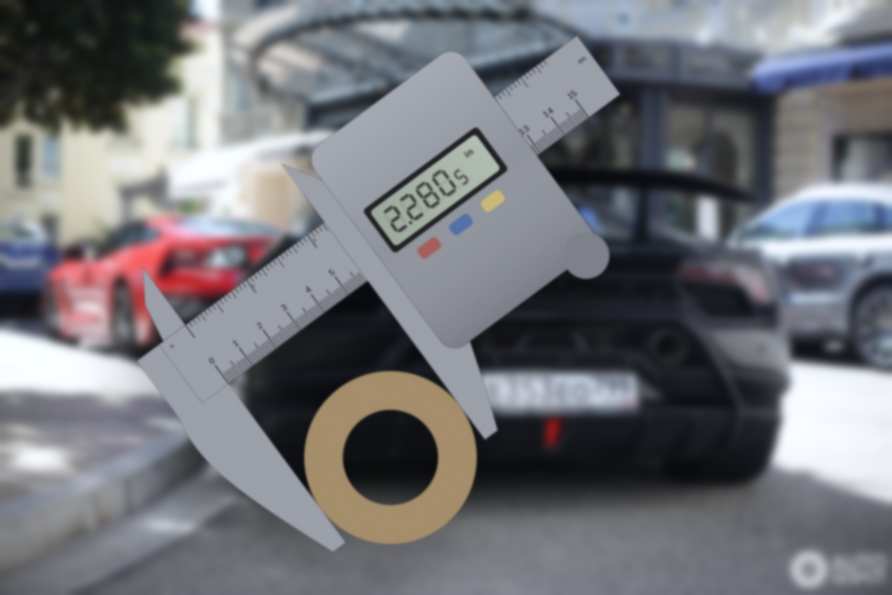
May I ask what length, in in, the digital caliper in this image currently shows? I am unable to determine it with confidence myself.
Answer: 2.2805 in
